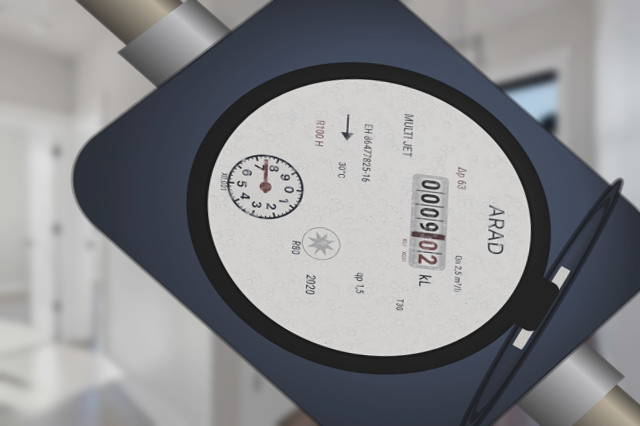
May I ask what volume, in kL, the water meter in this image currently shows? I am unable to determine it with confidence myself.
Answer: 9.027 kL
